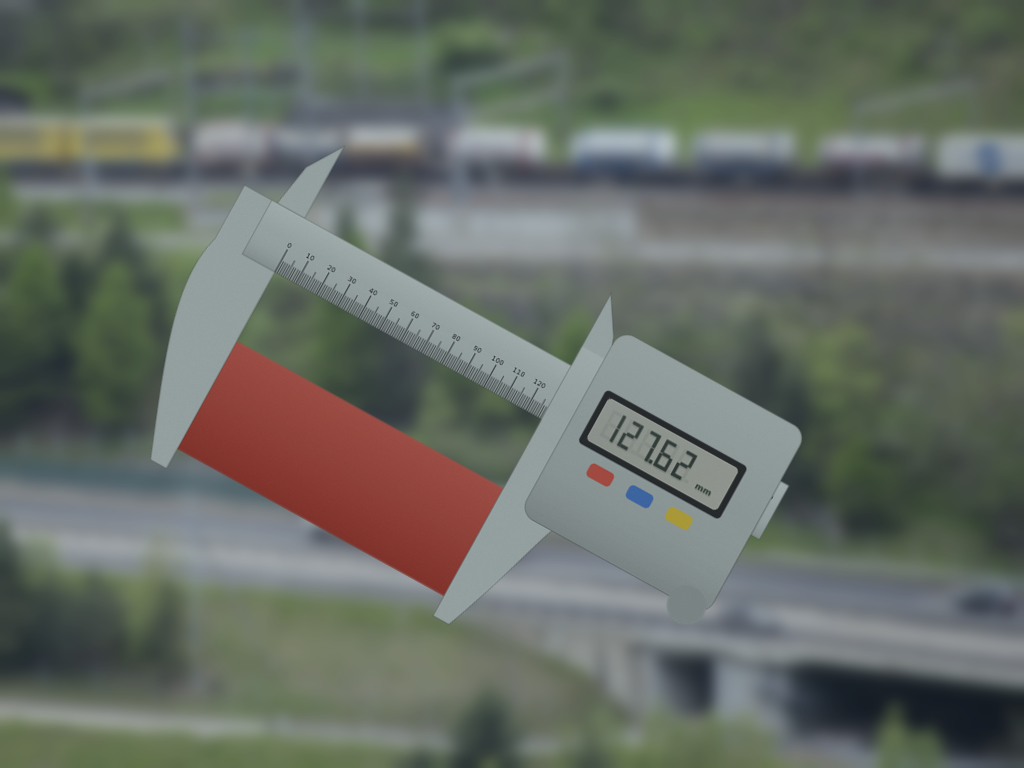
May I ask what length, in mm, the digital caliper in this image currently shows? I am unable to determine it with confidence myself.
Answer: 127.62 mm
